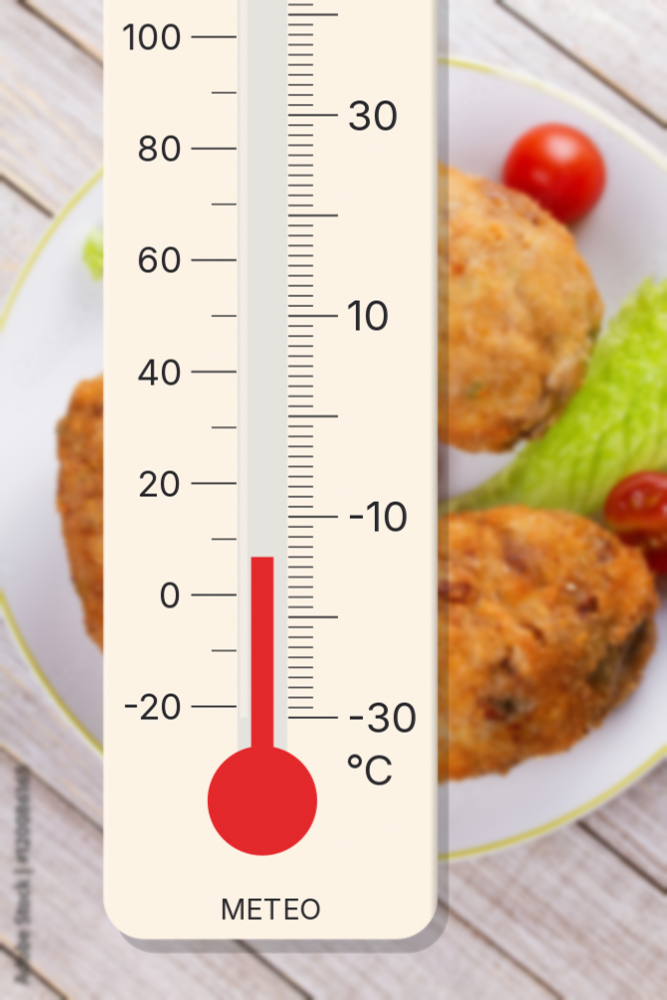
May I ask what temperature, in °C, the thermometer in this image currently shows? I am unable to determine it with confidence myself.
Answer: -14 °C
